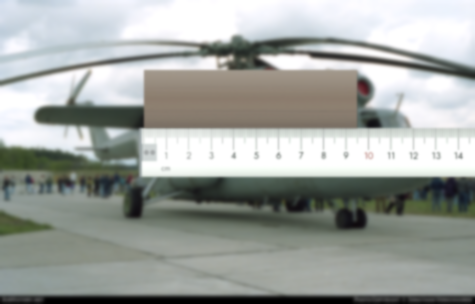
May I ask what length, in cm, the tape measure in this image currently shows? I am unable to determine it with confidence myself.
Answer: 9.5 cm
